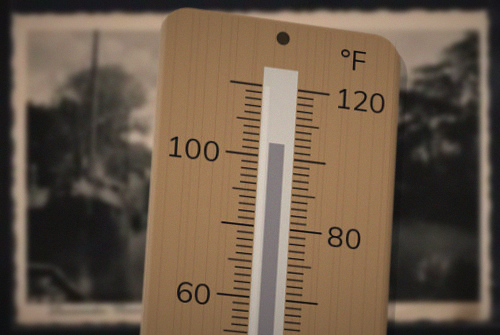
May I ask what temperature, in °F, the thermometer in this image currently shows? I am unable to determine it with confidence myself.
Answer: 104 °F
